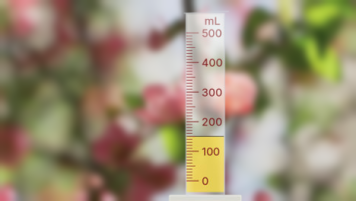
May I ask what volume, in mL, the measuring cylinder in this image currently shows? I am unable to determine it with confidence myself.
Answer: 150 mL
